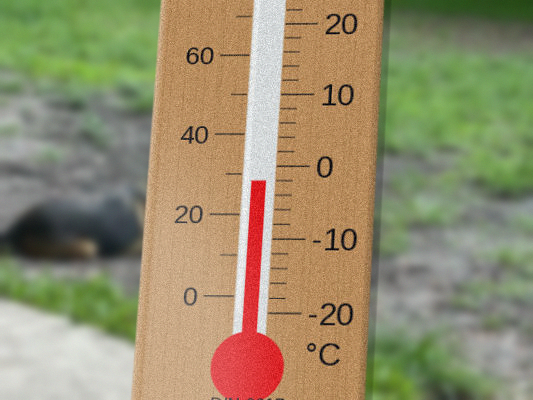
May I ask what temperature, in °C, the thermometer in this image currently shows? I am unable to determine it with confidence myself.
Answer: -2 °C
